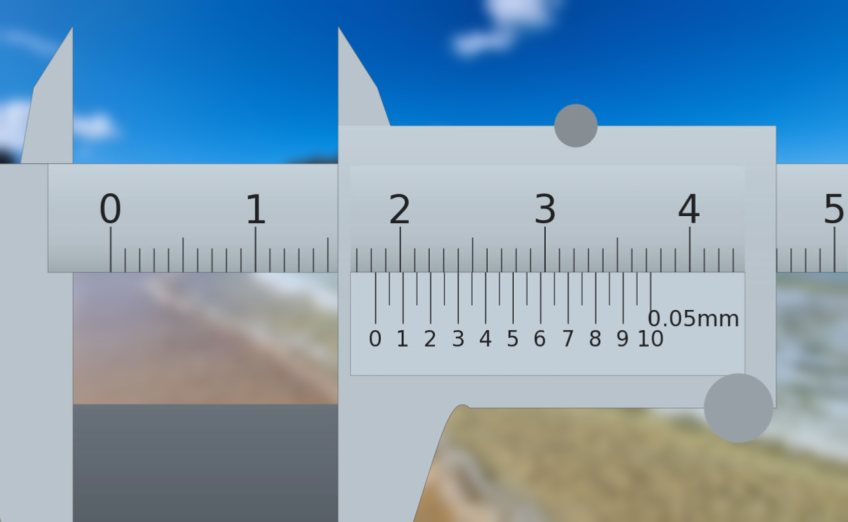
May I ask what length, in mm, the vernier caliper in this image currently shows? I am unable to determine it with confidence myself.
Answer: 18.3 mm
